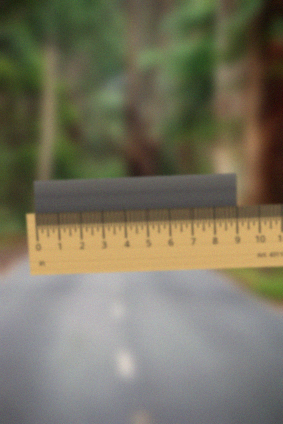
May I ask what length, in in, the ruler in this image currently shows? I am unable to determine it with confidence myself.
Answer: 9 in
